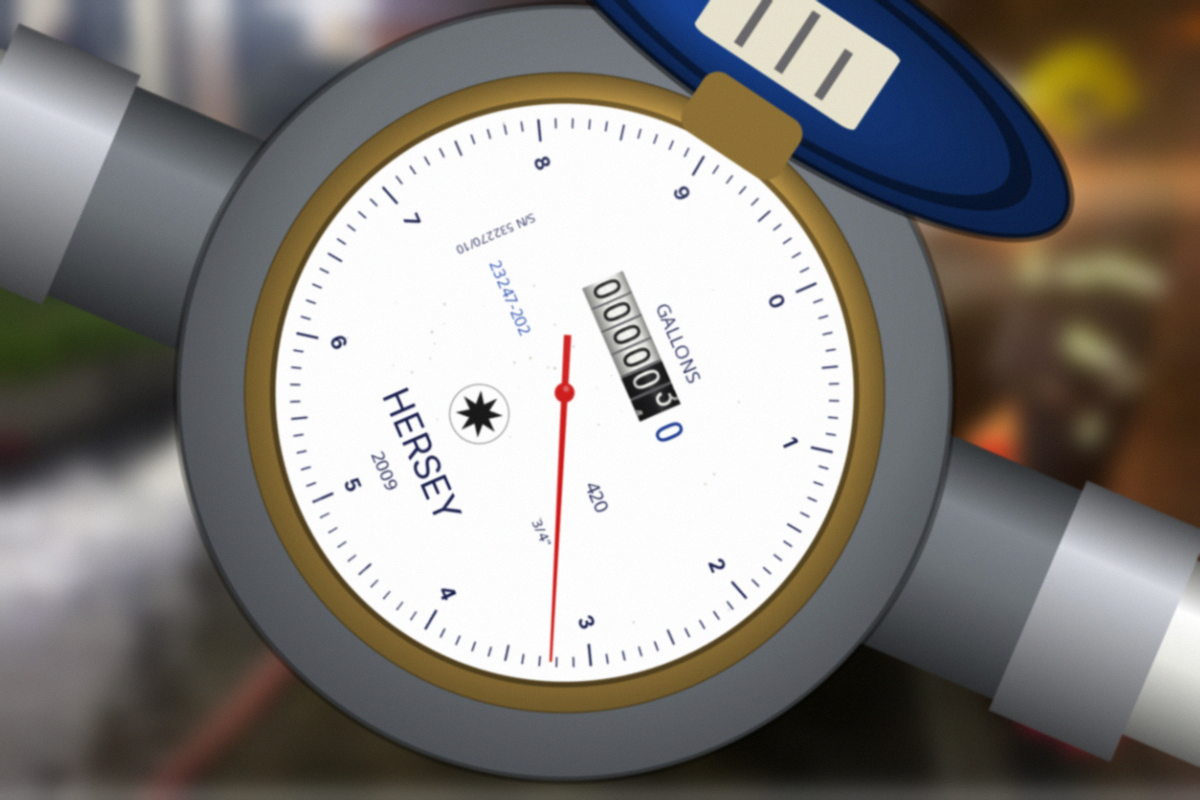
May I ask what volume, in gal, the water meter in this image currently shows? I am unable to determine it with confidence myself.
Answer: 33.2 gal
